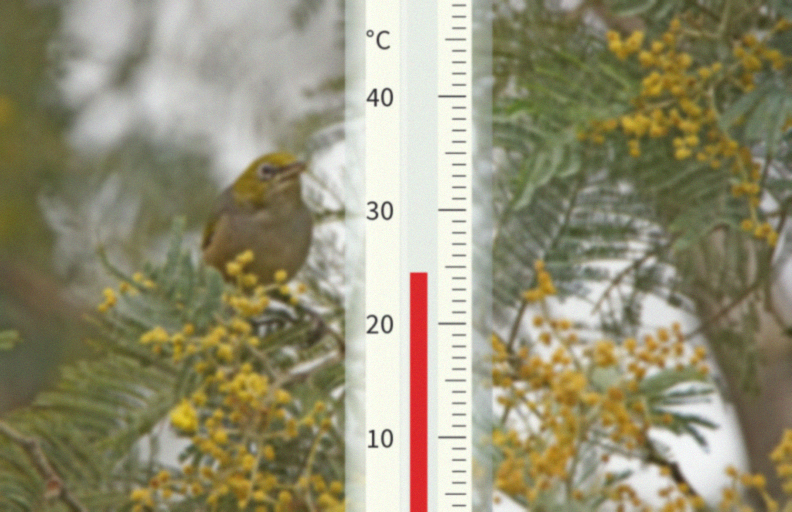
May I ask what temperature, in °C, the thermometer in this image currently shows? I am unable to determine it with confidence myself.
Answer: 24.5 °C
